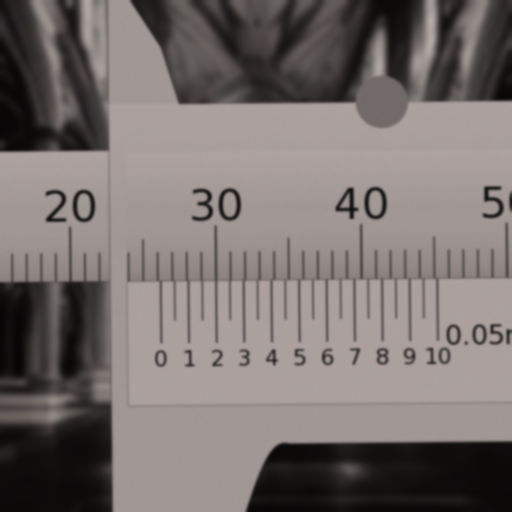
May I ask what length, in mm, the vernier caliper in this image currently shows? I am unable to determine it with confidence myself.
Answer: 26.2 mm
